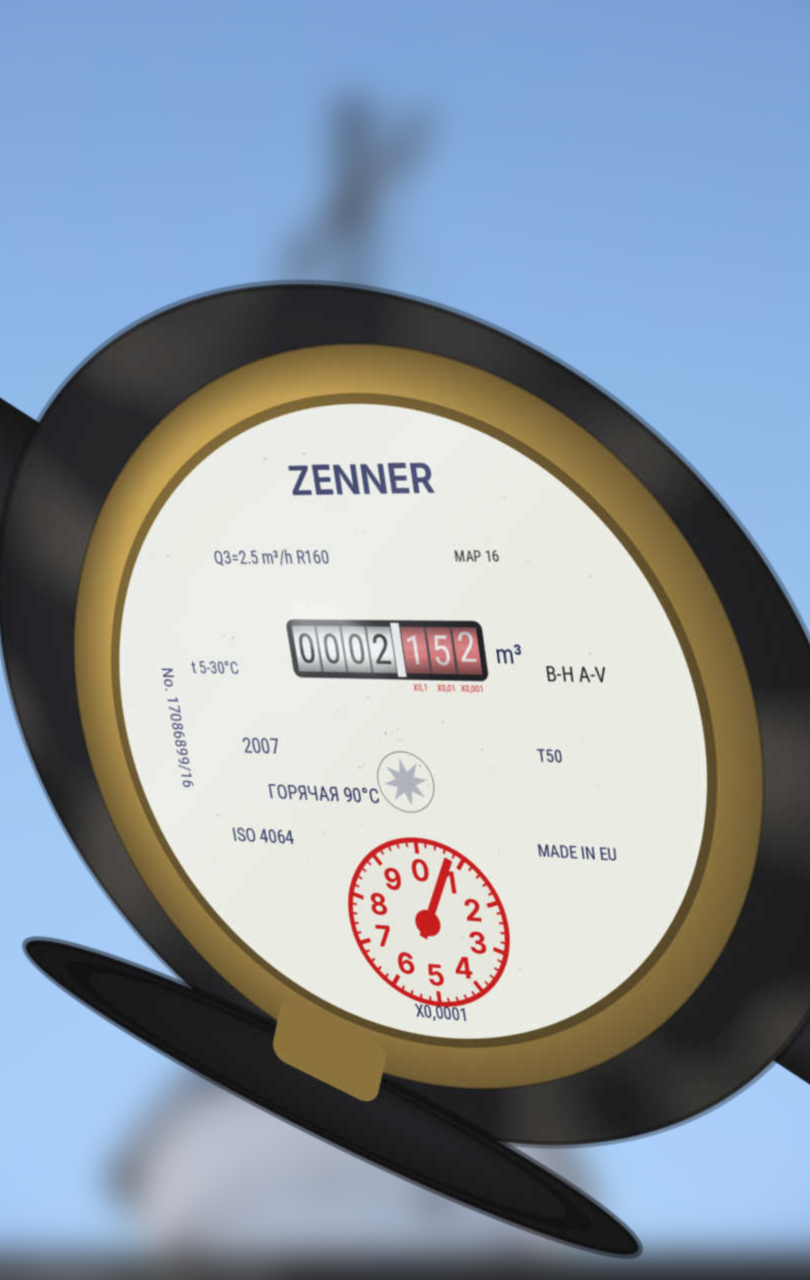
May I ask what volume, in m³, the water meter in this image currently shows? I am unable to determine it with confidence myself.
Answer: 2.1520 m³
